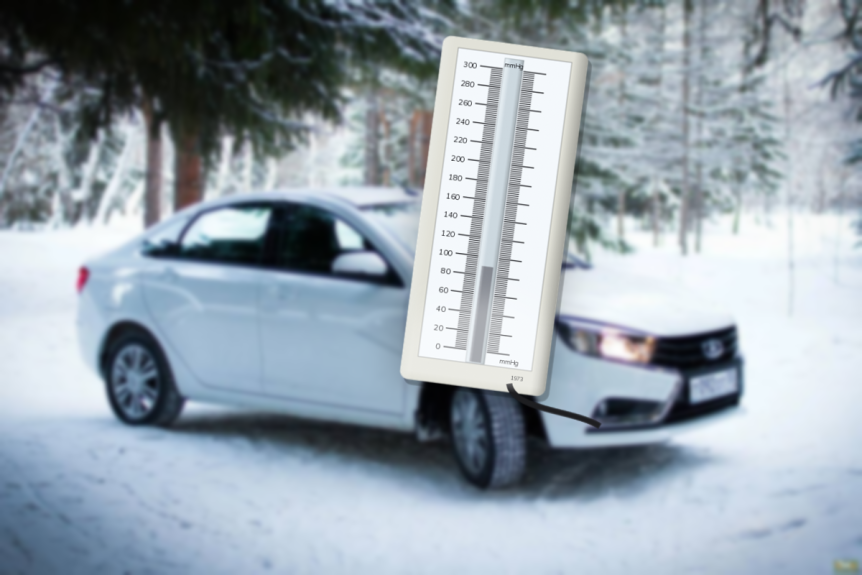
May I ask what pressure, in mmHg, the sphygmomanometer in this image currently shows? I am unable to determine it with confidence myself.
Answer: 90 mmHg
